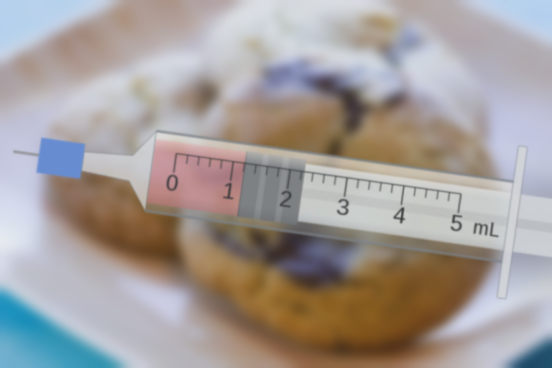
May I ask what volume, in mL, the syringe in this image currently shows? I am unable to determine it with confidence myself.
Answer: 1.2 mL
